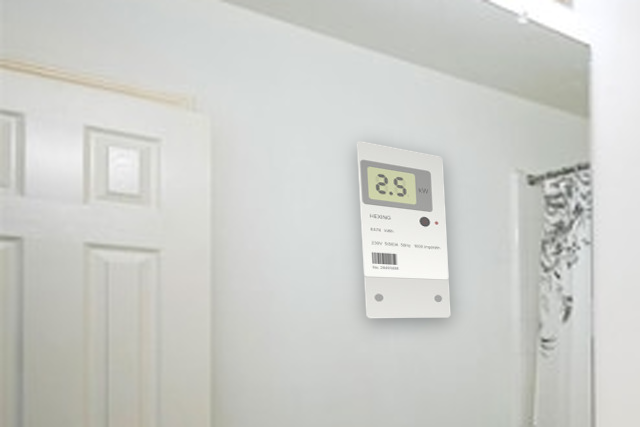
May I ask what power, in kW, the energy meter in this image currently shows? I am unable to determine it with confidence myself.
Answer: 2.5 kW
